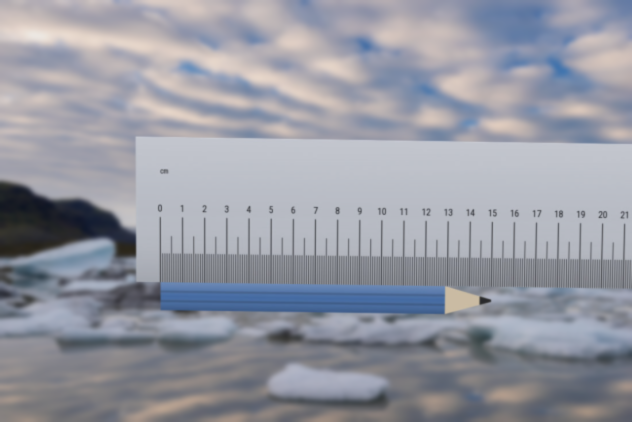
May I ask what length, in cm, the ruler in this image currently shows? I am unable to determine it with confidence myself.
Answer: 15 cm
